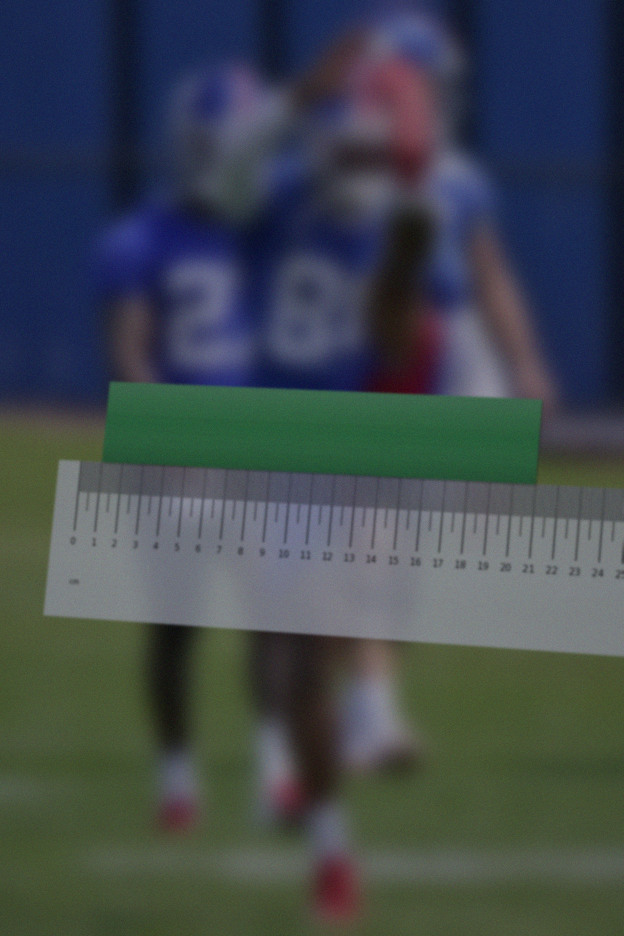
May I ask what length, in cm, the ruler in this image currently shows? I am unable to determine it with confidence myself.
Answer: 20 cm
